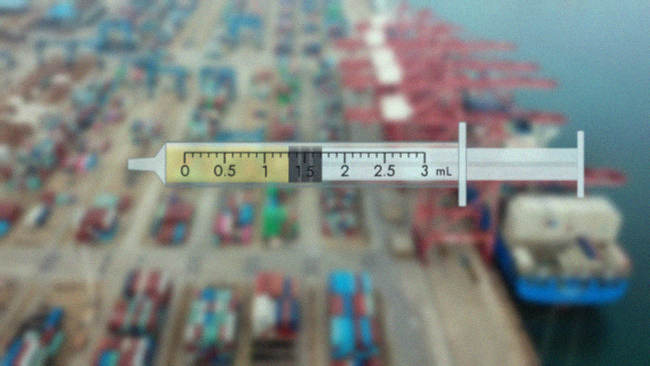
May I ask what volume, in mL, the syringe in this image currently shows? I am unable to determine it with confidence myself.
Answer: 1.3 mL
